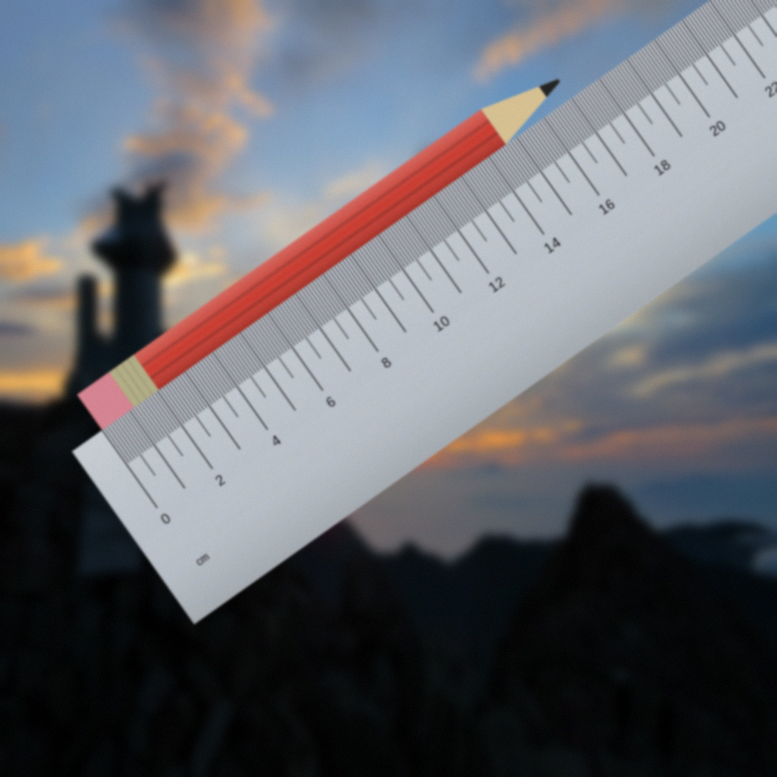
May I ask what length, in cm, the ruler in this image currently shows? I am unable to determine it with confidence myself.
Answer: 17 cm
